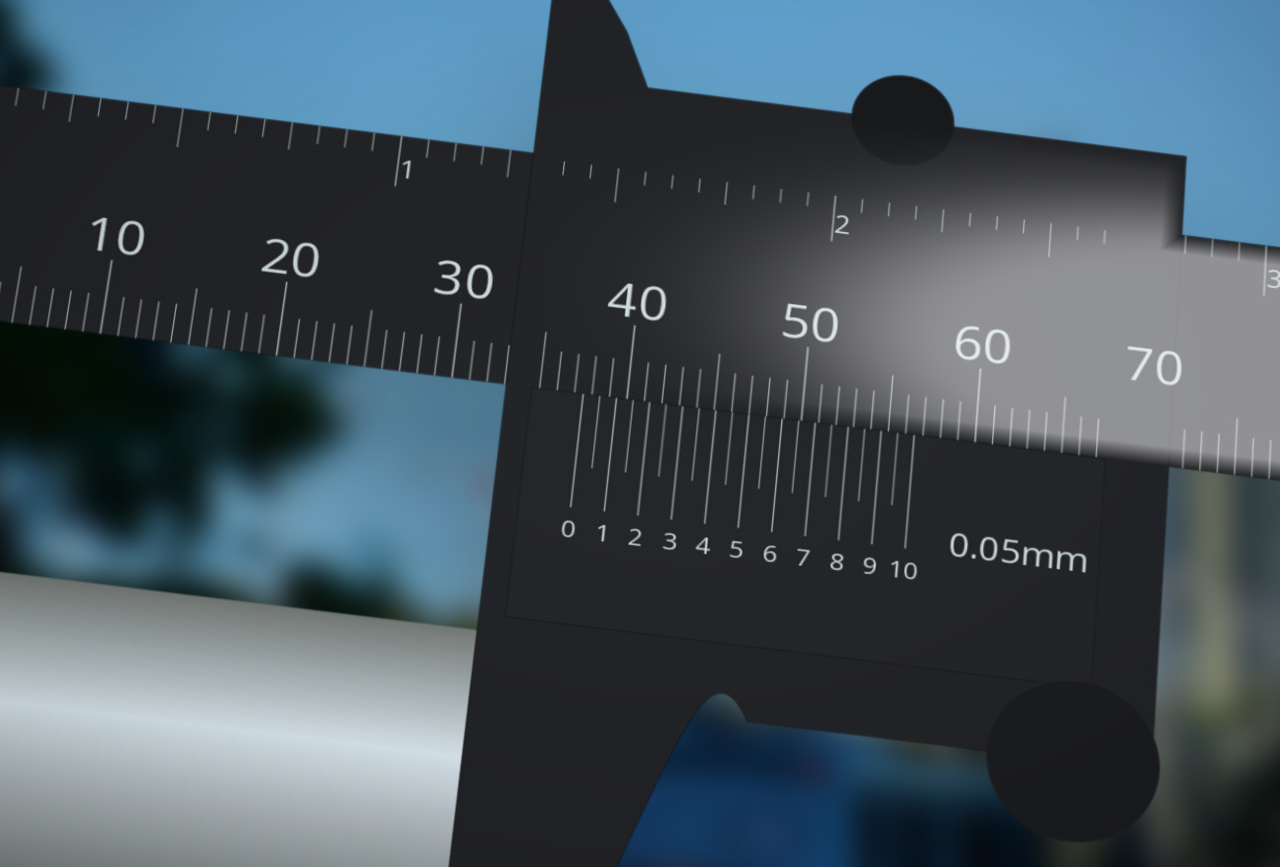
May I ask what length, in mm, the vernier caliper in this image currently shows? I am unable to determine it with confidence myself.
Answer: 37.5 mm
